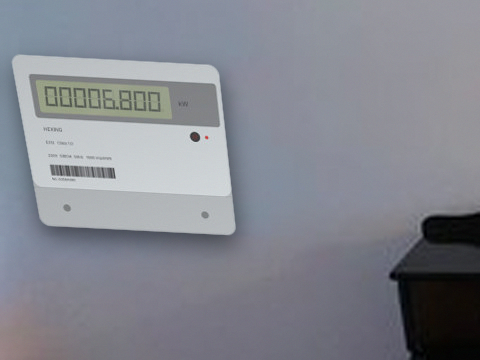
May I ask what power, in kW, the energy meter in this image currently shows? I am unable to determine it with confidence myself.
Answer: 6.800 kW
